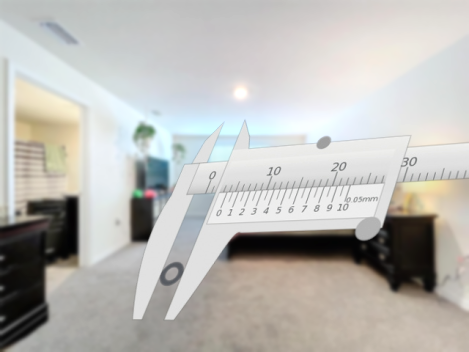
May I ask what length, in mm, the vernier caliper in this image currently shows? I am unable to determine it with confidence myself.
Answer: 3.6 mm
